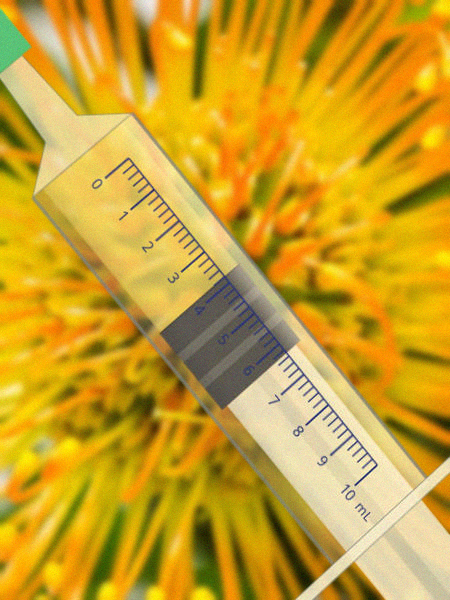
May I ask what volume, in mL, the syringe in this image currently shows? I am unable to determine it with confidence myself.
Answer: 3.8 mL
